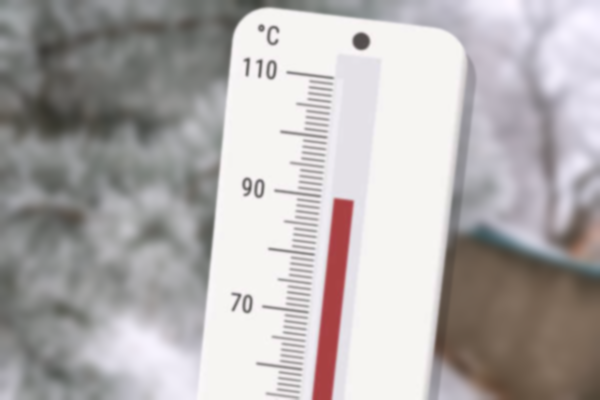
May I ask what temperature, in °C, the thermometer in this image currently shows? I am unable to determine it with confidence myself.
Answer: 90 °C
